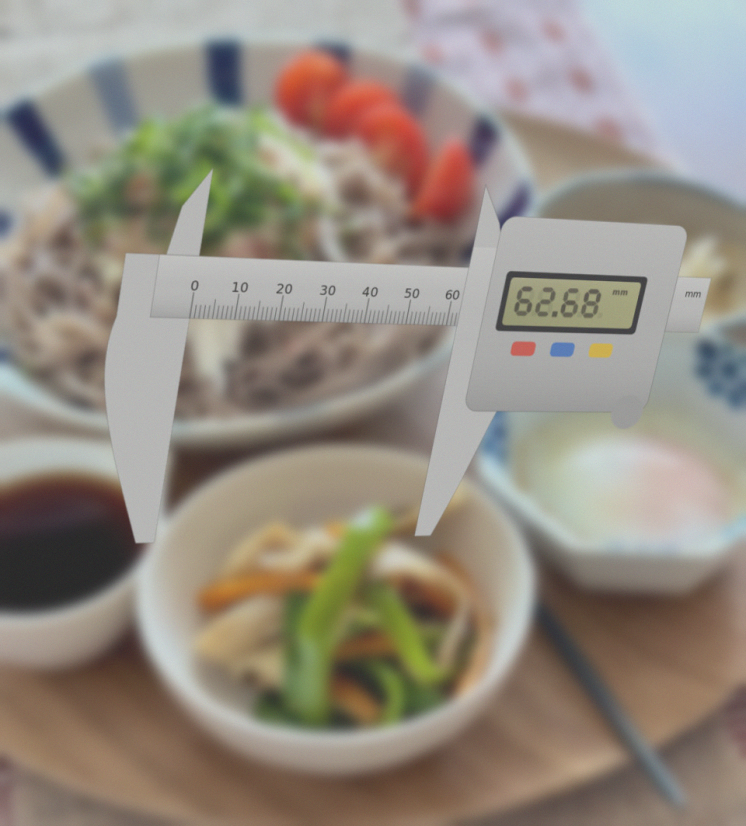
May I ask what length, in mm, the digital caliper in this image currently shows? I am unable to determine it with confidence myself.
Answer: 62.68 mm
